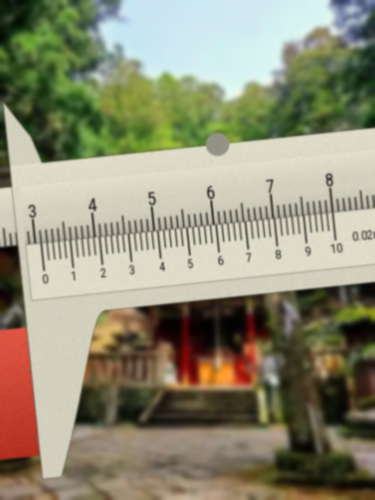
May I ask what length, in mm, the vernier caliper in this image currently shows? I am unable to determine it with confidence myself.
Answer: 31.0 mm
